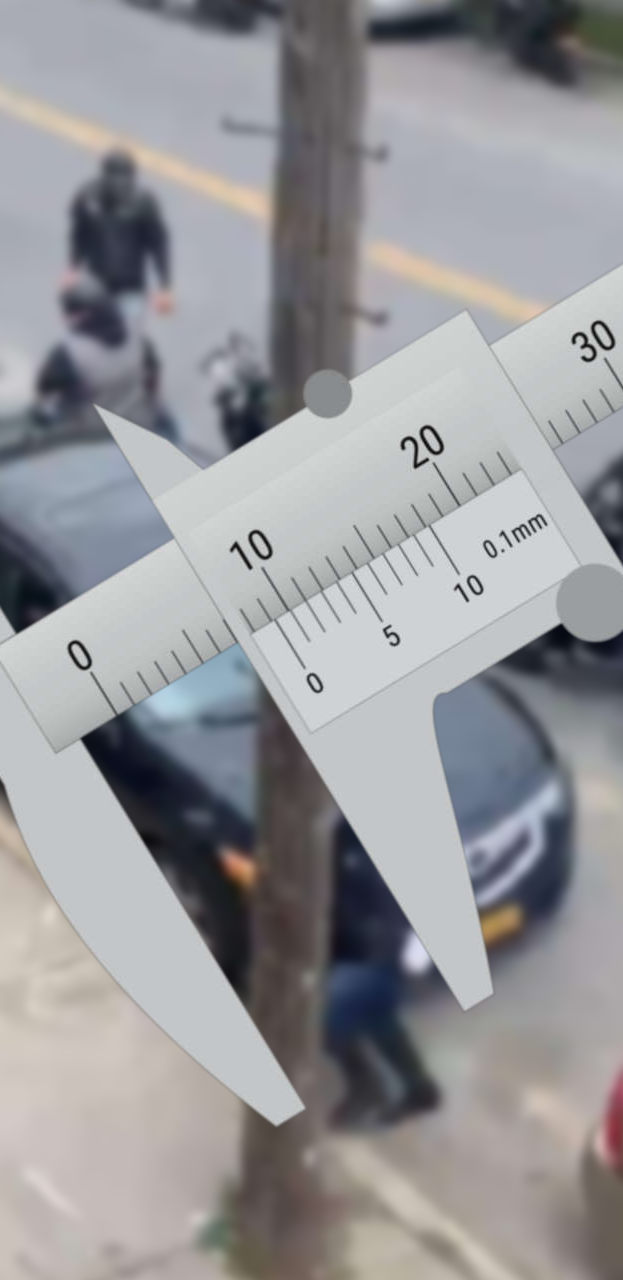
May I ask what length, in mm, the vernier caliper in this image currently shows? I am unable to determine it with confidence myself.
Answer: 9.2 mm
